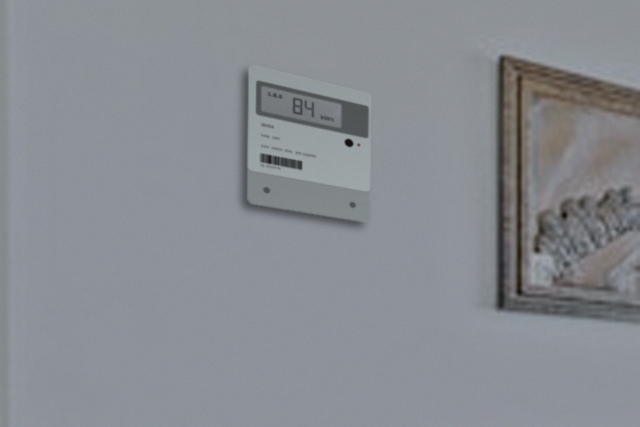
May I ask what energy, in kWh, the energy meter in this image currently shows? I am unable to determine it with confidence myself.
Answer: 84 kWh
